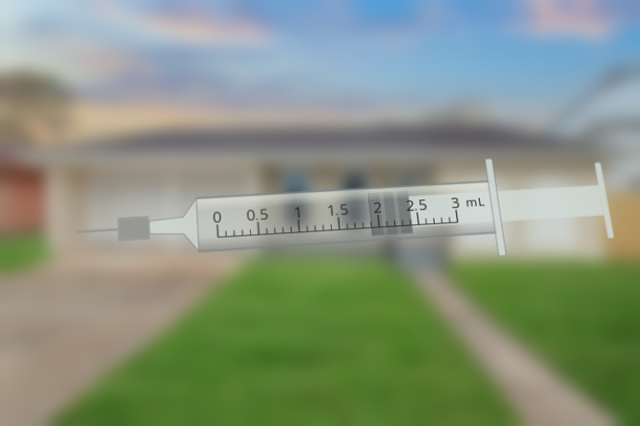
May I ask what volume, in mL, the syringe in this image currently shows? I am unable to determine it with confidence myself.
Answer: 1.9 mL
